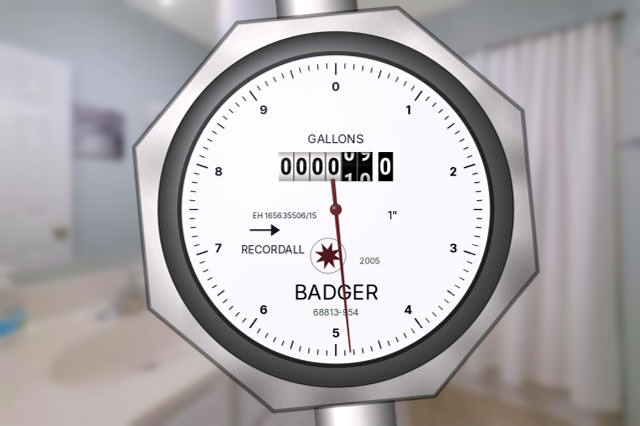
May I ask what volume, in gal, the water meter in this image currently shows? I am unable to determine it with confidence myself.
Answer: 94.8 gal
